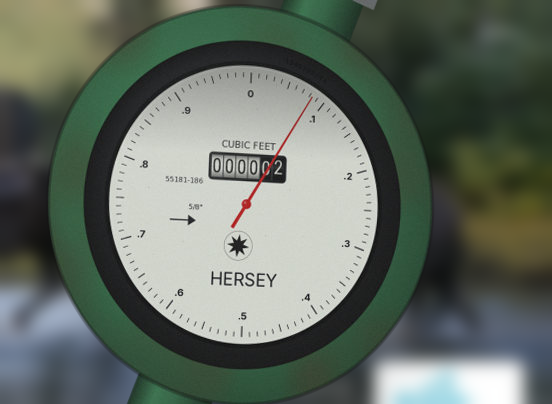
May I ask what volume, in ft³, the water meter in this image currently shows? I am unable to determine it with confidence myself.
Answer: 2.08 ft³
